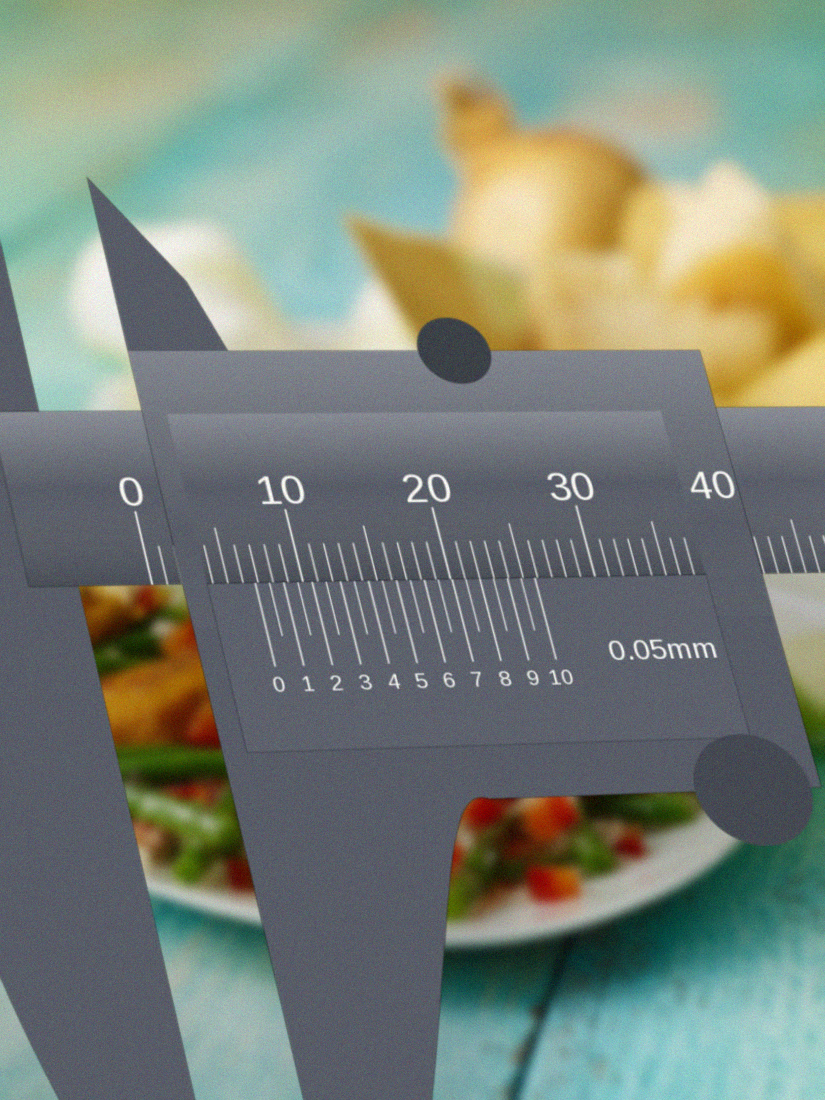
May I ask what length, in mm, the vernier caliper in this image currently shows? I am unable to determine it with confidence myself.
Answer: 6.8 mm
